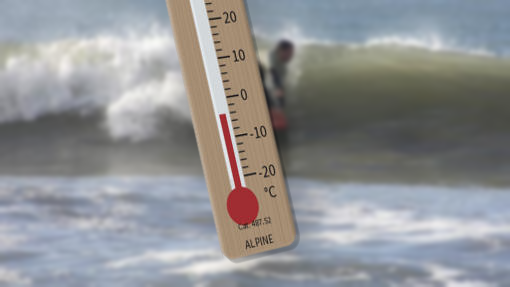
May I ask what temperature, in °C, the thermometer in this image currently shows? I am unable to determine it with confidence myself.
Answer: -4 °C
